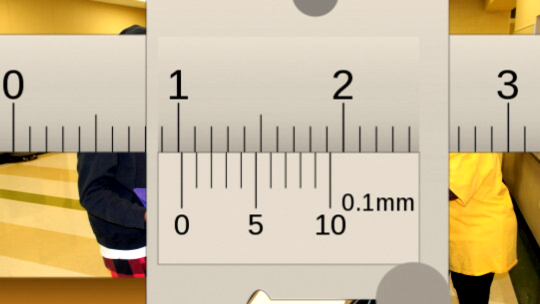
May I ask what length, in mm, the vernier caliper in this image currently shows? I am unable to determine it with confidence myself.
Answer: 10.2 mm
